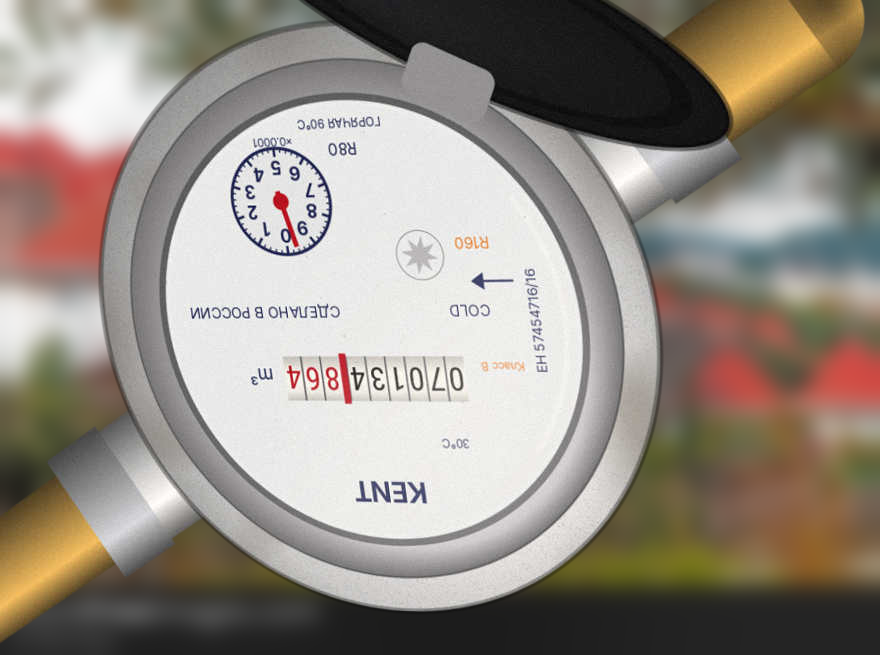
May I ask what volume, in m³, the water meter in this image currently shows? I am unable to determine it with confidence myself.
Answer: 70134.8639 m³
